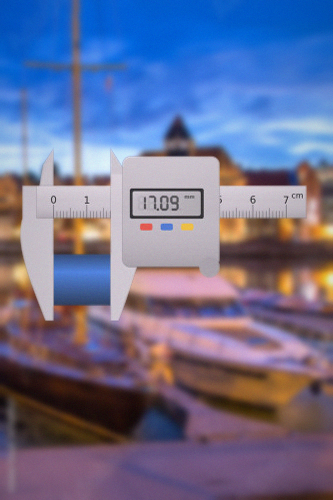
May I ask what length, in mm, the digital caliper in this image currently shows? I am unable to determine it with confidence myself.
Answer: 17.09 mm
